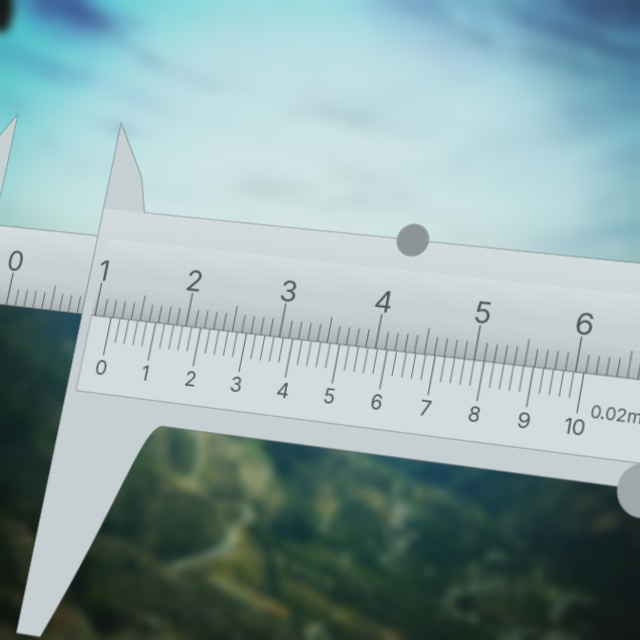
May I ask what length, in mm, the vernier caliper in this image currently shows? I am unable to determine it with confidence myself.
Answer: 11.8 mm
